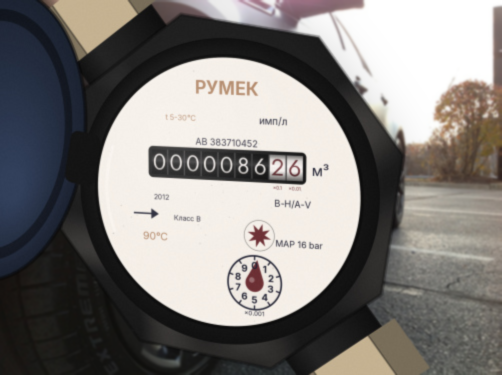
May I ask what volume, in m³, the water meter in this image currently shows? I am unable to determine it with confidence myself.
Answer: 86.260 m³
